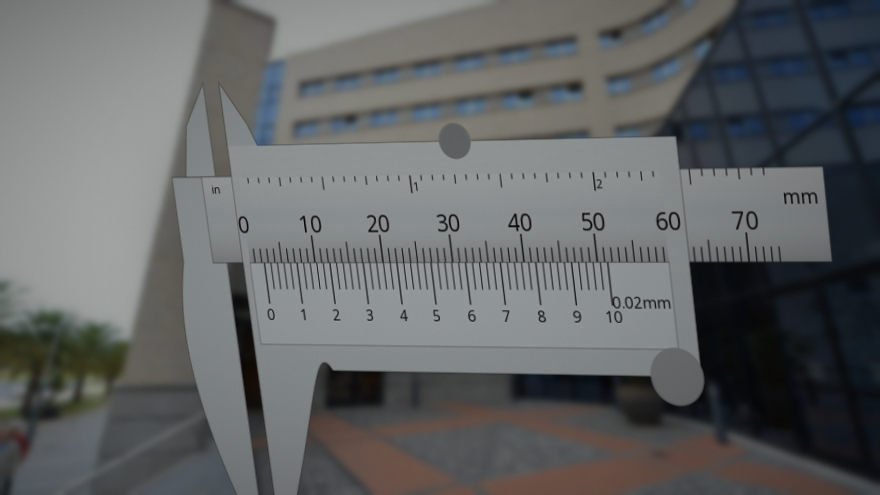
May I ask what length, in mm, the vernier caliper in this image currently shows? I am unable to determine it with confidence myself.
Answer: 2.4 mm
